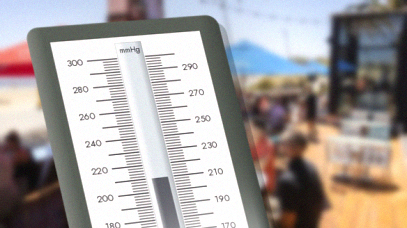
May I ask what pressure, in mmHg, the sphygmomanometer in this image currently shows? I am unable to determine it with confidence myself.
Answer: 210 mmHg
